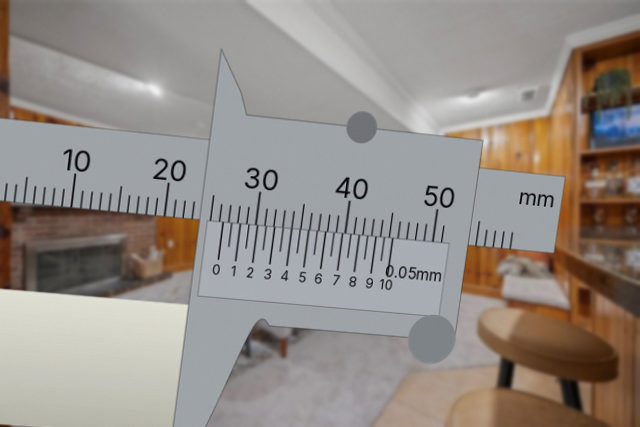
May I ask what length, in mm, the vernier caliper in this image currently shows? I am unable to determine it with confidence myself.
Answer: 26.4 mm
